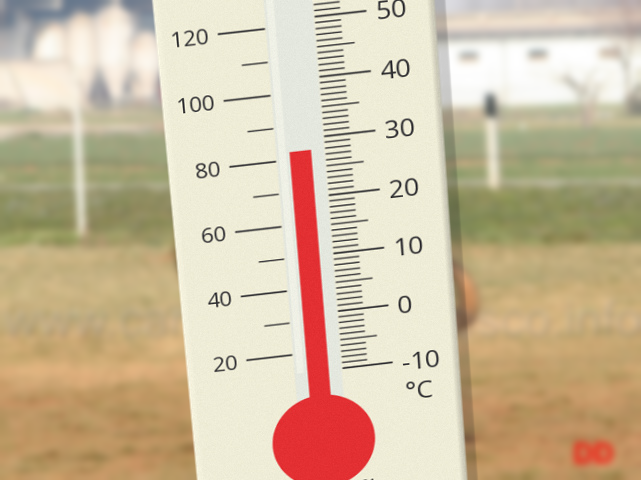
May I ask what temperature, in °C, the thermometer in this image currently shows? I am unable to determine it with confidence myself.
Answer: 28 °C
